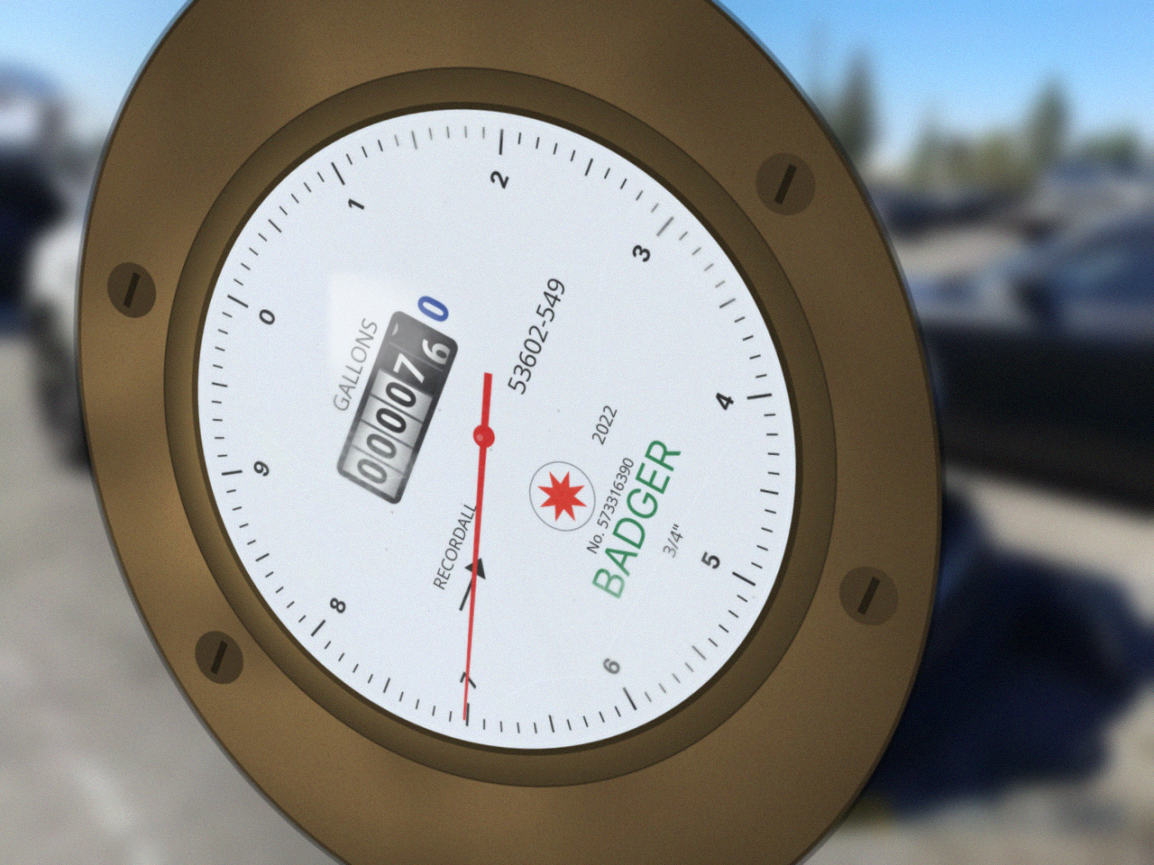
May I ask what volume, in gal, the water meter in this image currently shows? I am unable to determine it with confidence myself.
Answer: 757.0 gal
